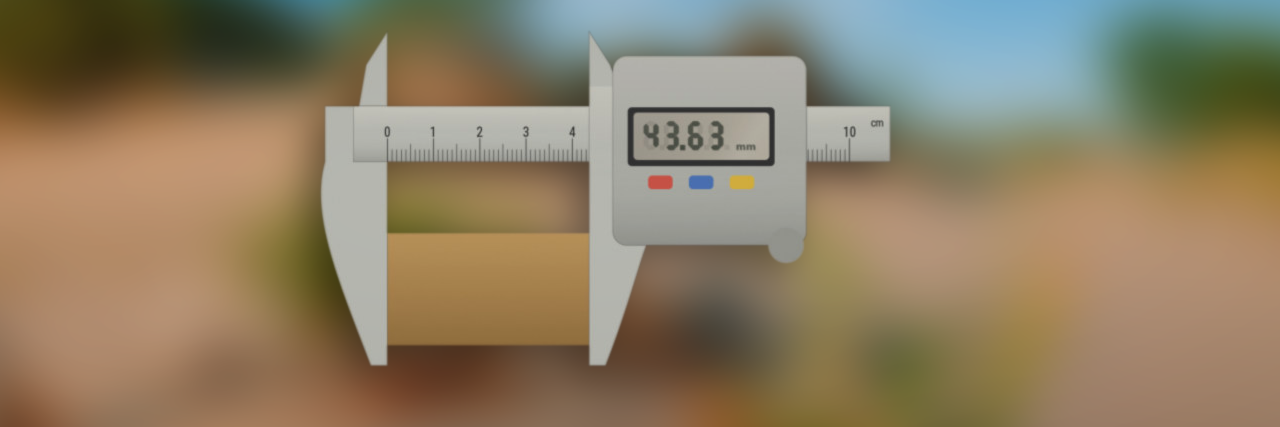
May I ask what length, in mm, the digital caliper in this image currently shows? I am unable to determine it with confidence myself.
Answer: 43.63 mm
